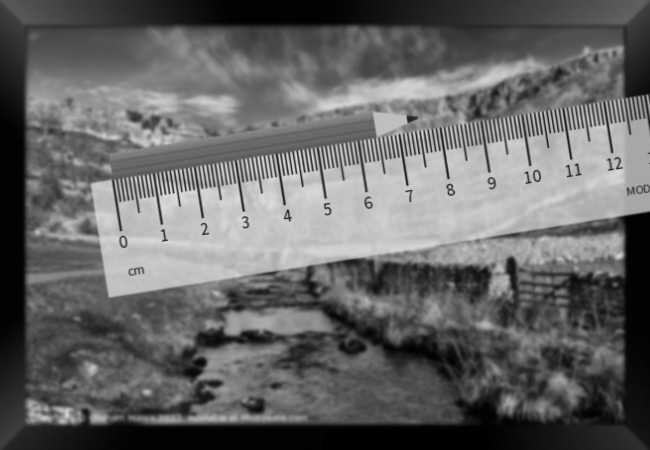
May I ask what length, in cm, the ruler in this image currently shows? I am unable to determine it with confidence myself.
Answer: 7.5 cm
